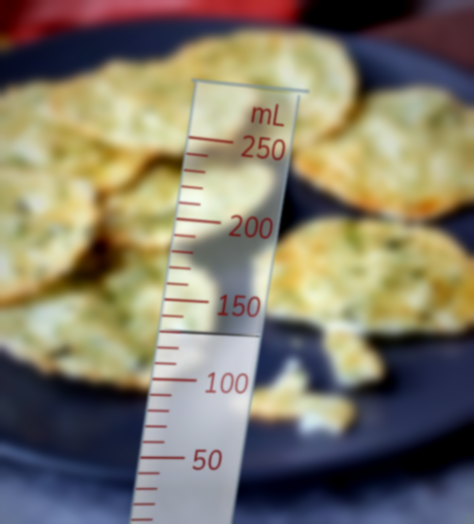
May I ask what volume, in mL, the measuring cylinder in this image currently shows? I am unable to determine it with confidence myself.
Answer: 130 mL
